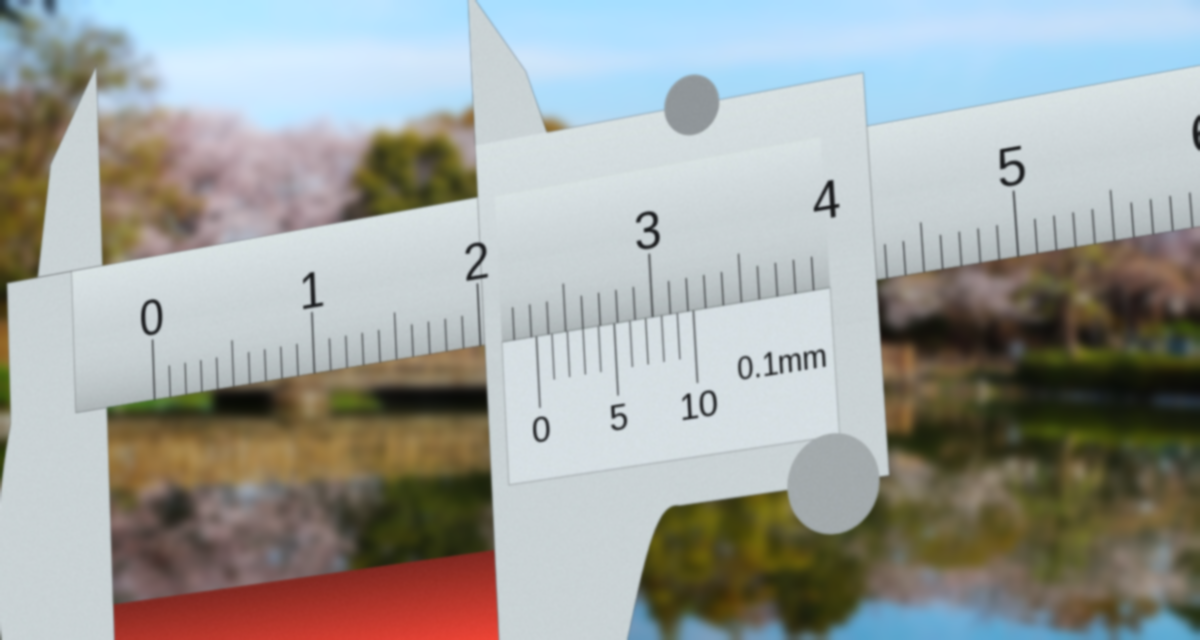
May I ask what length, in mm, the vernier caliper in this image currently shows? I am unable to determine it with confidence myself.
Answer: 23.3 mm
